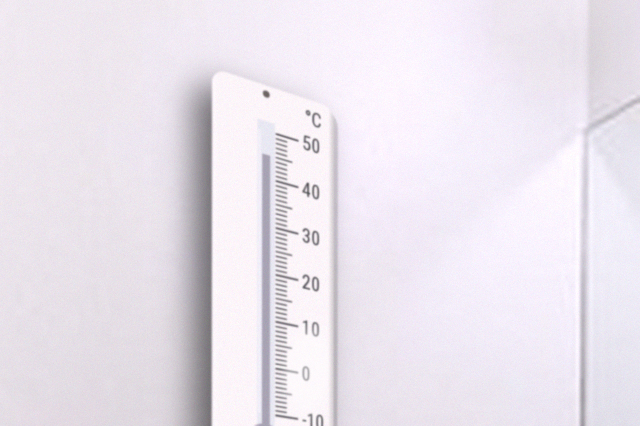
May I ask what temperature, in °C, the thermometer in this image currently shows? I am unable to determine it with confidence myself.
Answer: 45 °C
